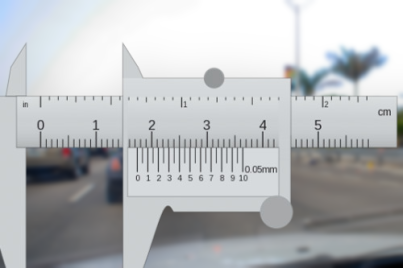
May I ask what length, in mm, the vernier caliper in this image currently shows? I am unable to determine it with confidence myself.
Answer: 17.4 mm
